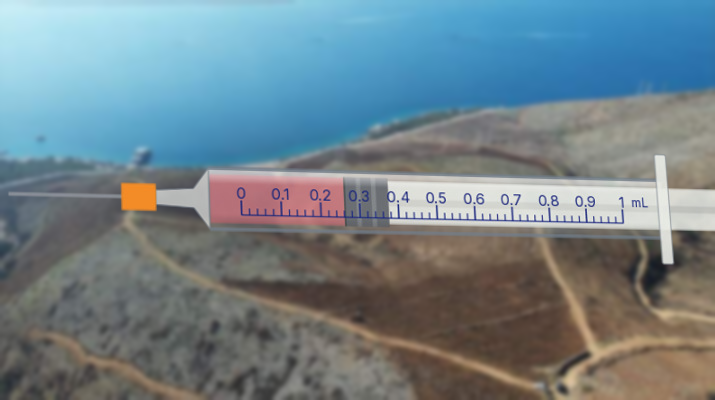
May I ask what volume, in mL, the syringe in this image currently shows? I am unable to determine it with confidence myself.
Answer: 0.26 mL
